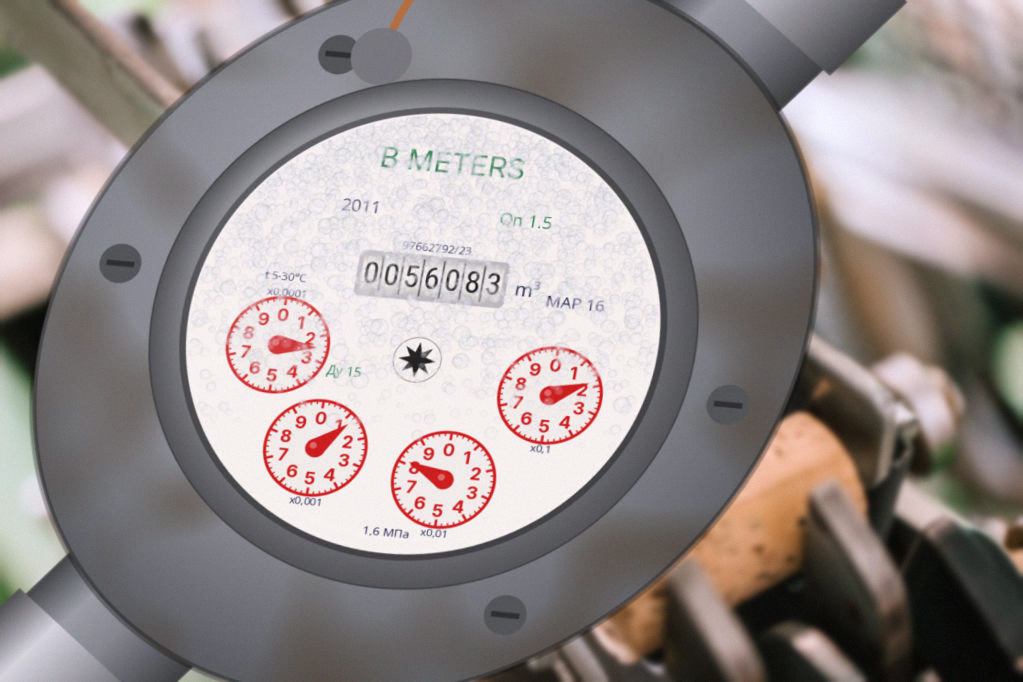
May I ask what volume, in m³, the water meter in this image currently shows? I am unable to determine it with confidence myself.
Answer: 56083.1812 m³
